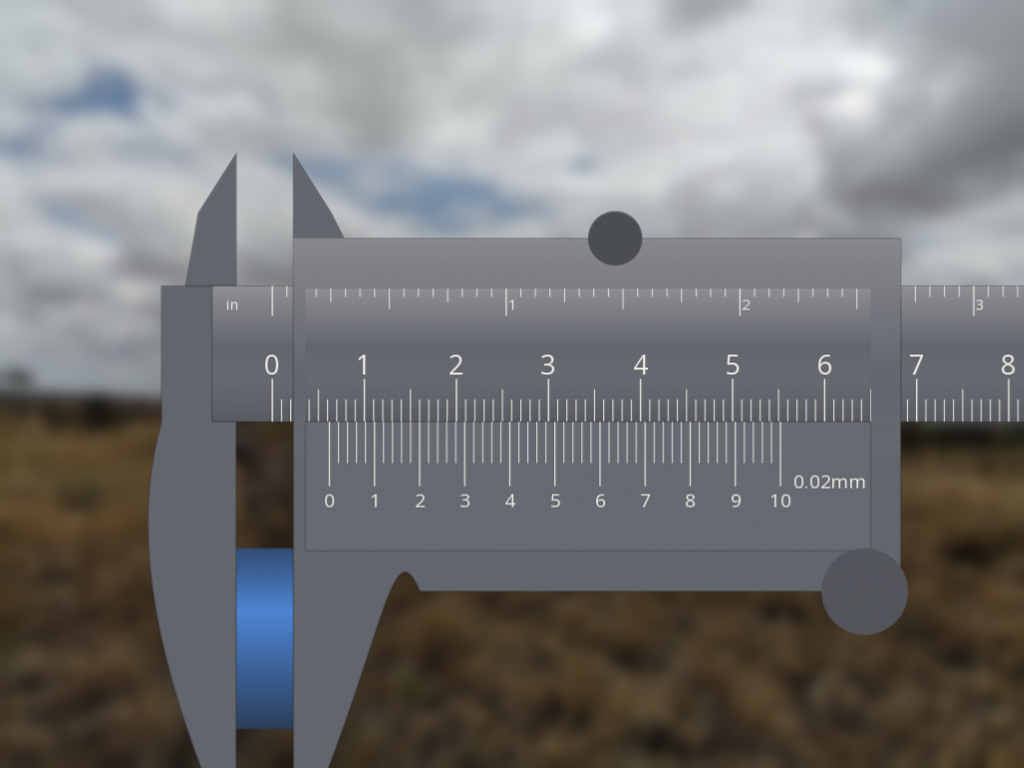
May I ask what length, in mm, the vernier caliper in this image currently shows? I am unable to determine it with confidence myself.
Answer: 6.2 mm
